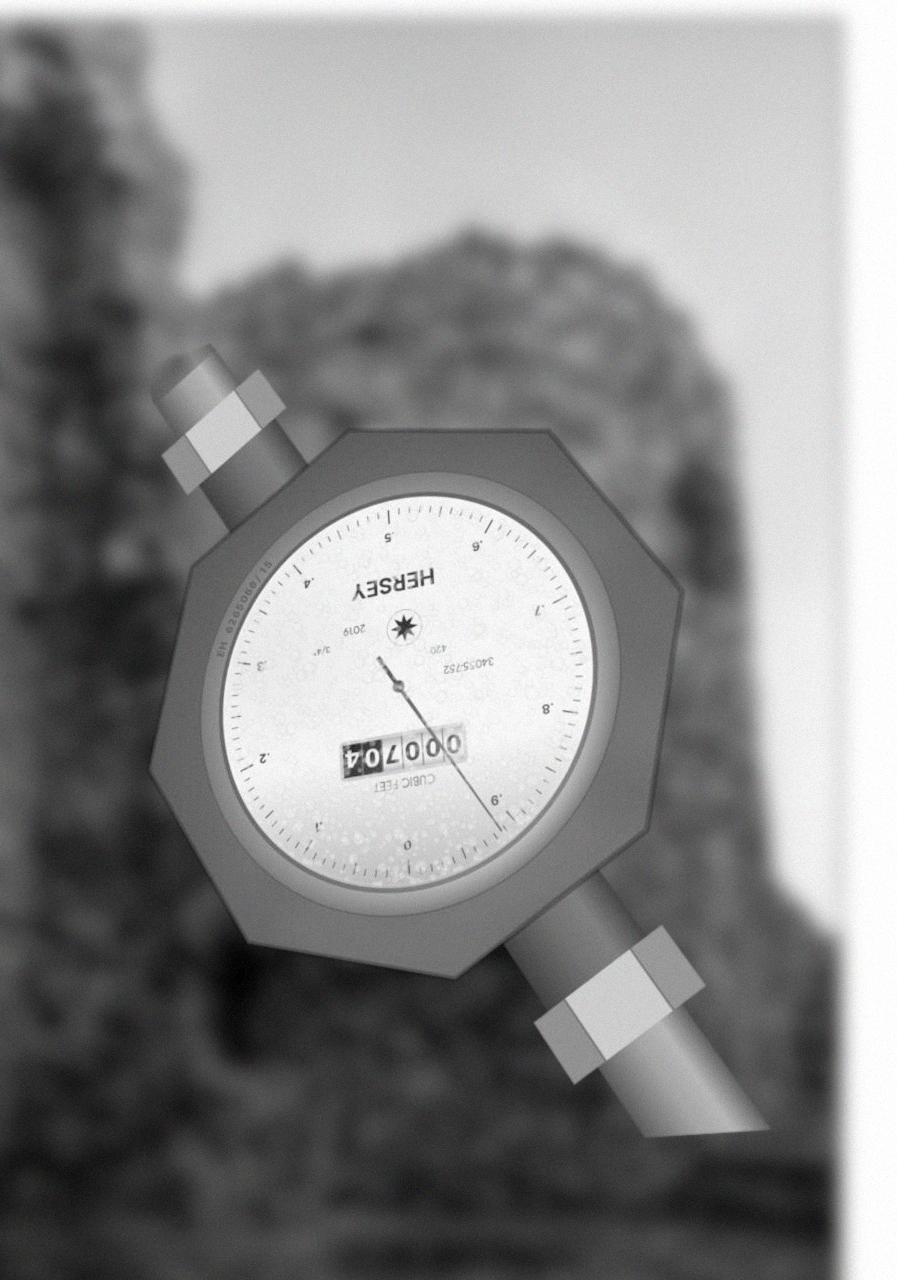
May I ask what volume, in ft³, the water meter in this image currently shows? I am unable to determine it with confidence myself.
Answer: 703.91 ft³
